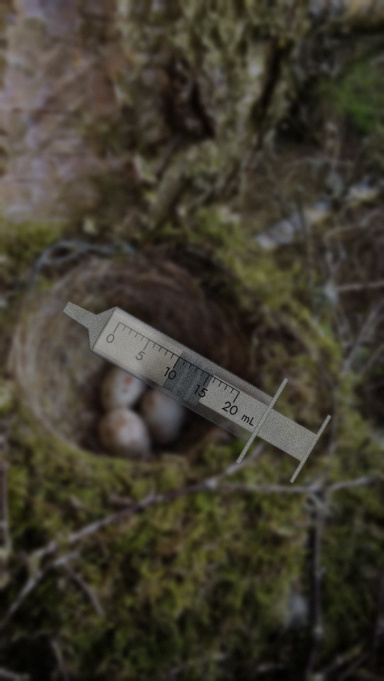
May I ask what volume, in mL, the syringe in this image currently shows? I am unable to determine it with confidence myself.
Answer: 10 mL
